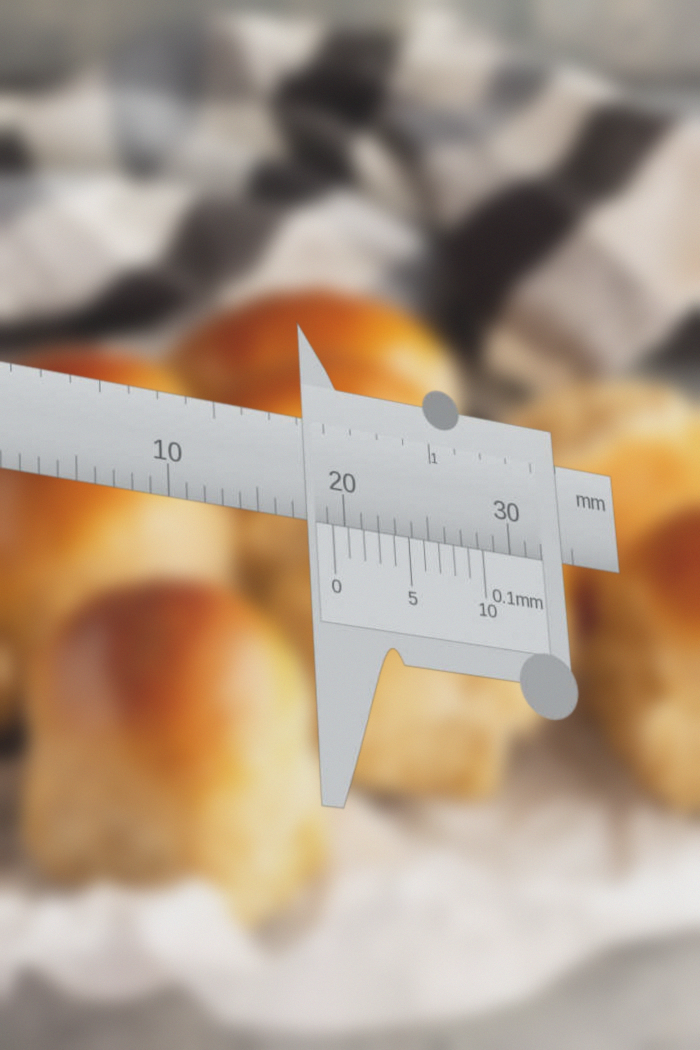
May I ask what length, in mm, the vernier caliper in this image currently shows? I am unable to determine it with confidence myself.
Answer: 19.3 mm
